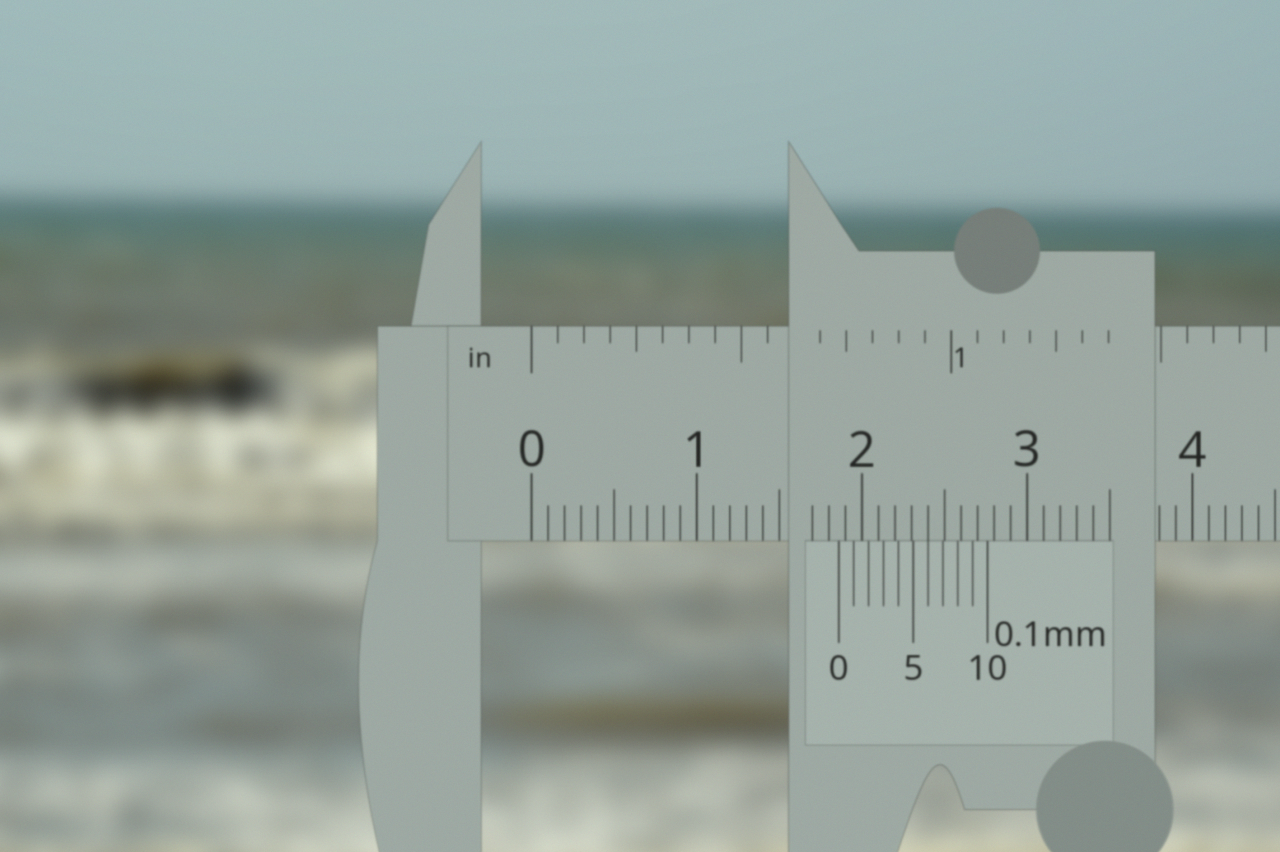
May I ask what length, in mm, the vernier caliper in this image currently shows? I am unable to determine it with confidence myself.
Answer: 18.6 mm
